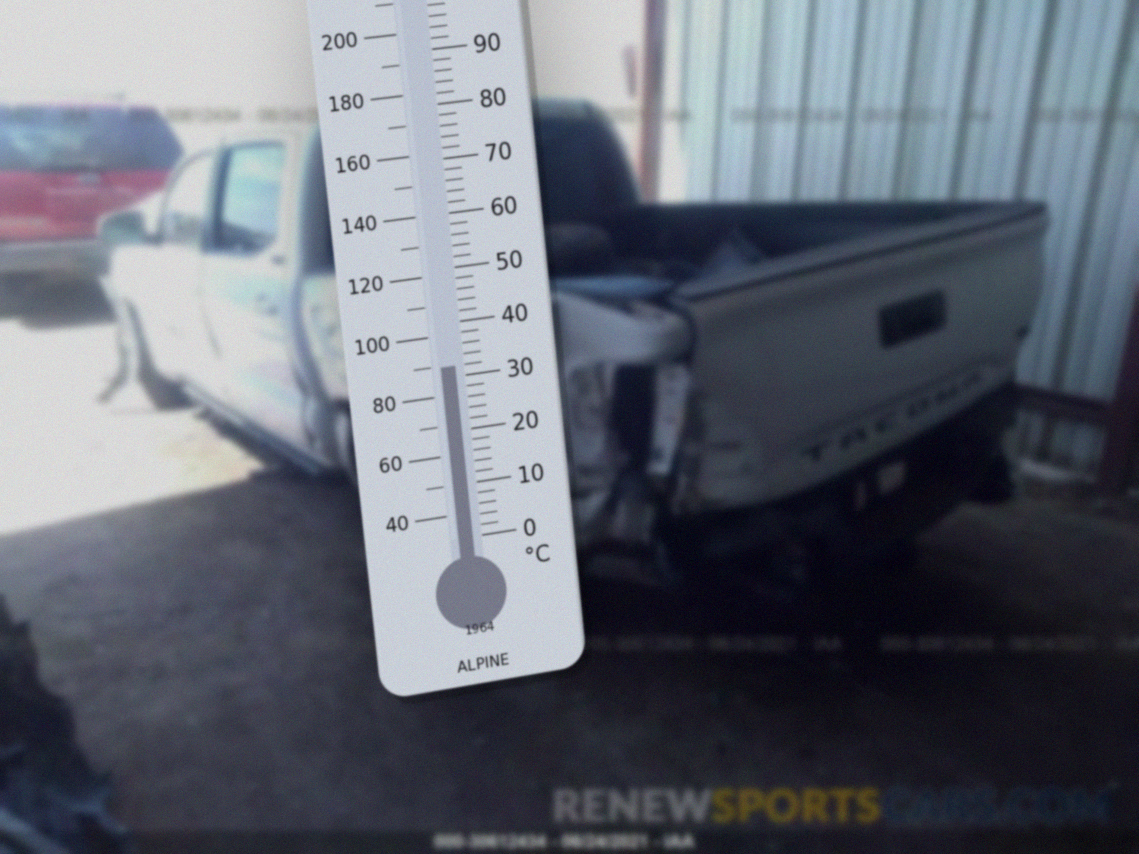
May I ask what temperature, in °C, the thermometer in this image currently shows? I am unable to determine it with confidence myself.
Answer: 32 °C
